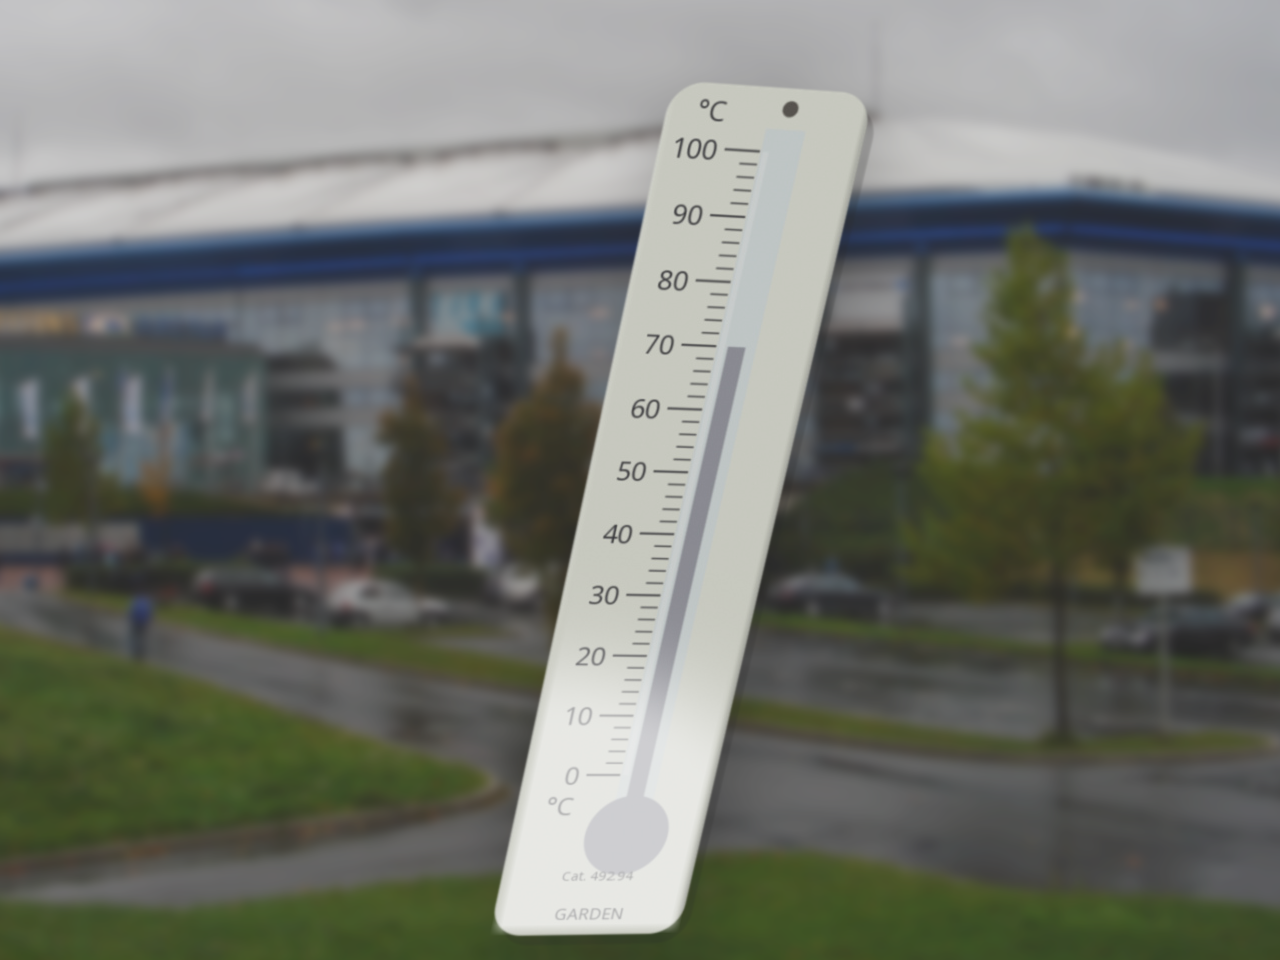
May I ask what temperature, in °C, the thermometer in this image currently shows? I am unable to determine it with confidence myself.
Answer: 70 °C
